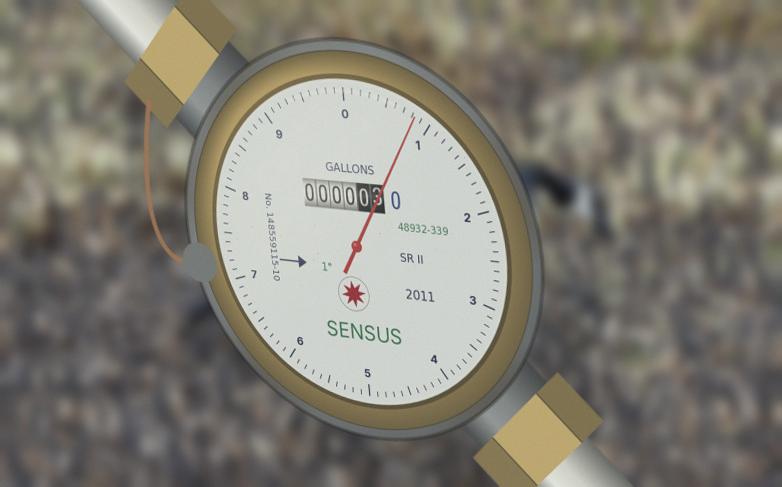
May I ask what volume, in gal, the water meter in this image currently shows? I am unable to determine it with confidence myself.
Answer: 30.8 gal
